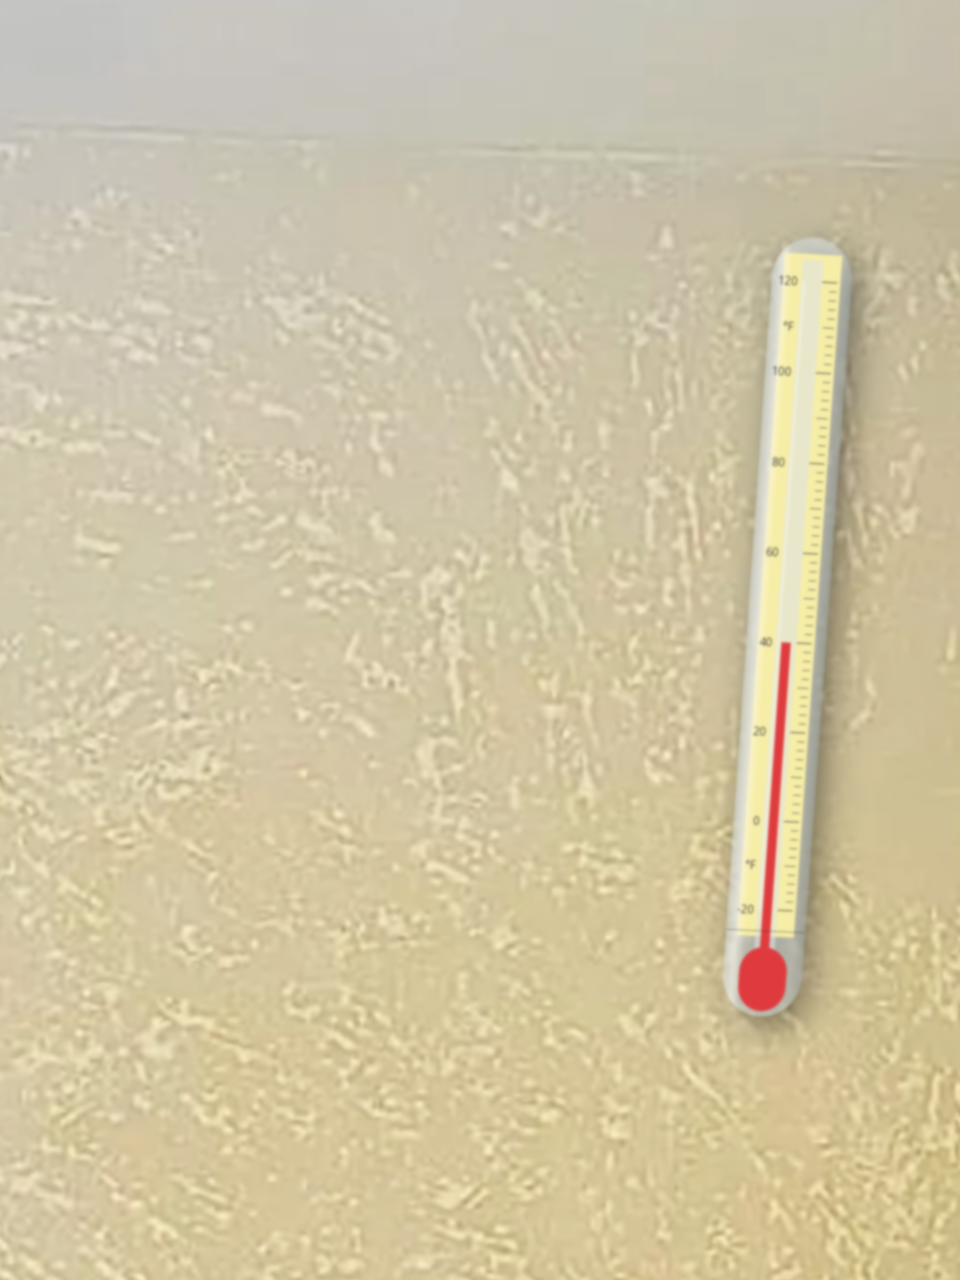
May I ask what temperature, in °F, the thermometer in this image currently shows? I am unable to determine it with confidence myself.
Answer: 40 °F
